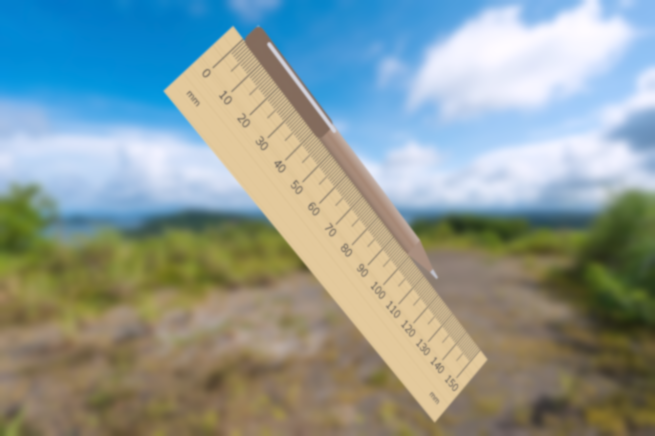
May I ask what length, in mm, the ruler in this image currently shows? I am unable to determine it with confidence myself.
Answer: 115 mm
